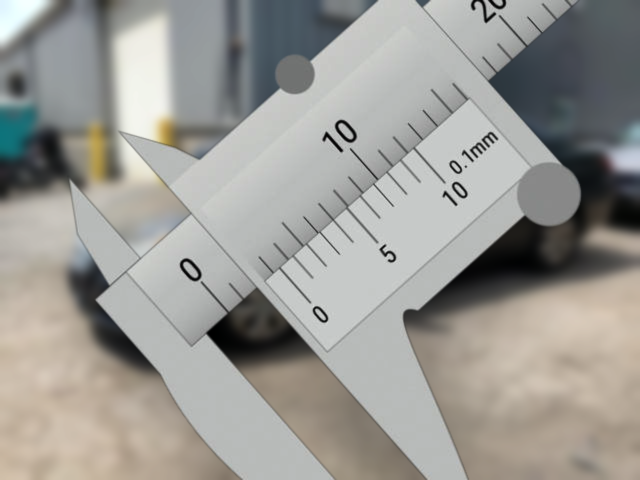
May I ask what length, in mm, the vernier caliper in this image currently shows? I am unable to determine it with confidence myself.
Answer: 3.4 mm
